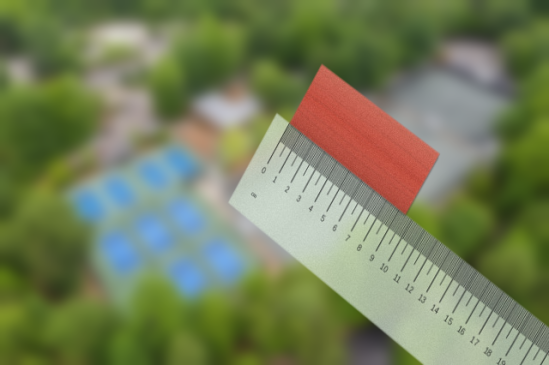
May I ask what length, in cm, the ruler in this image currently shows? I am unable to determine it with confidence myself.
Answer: 9.5 cm
